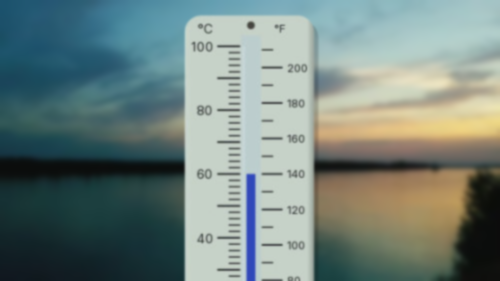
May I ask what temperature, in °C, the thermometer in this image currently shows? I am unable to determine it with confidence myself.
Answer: 60 °C
